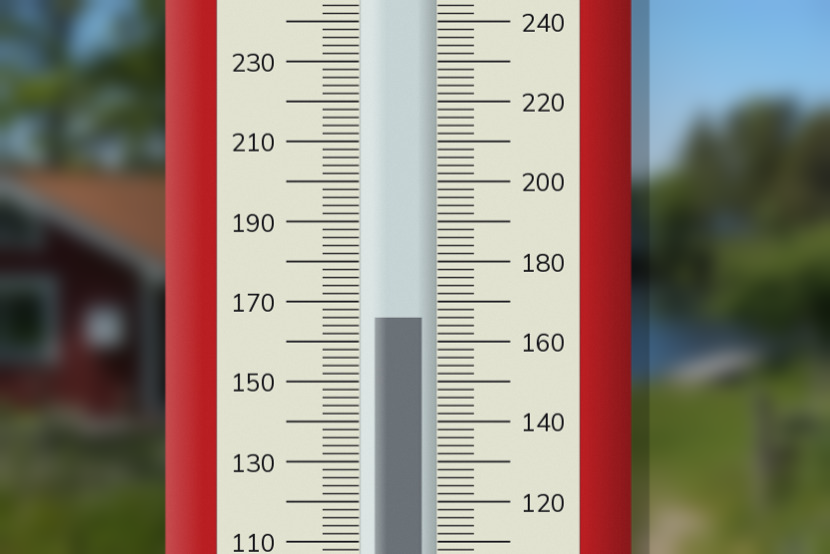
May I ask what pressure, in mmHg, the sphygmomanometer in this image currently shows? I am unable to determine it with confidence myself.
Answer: 166 mmHg
